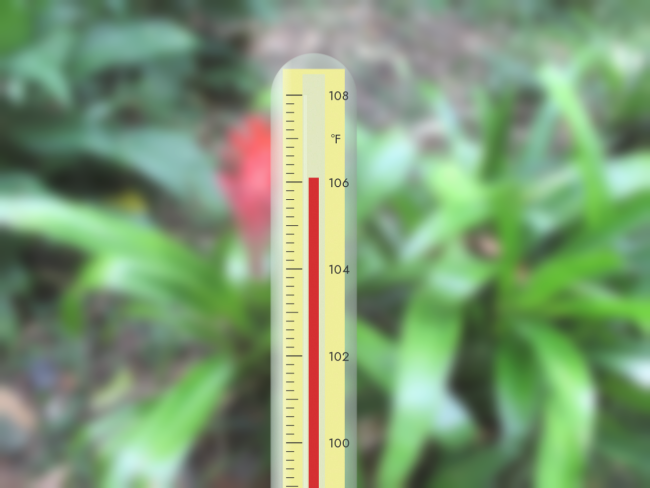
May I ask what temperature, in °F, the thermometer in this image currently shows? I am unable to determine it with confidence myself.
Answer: 106.1 °F
